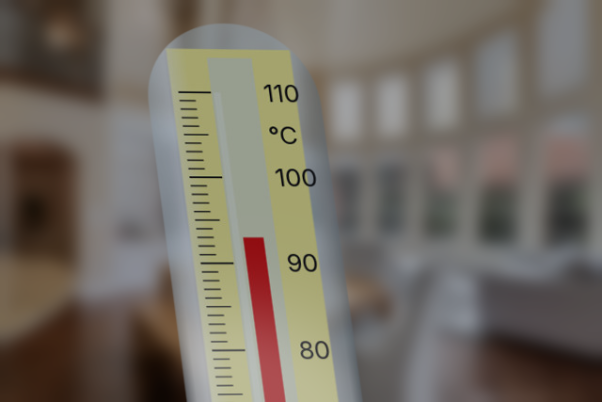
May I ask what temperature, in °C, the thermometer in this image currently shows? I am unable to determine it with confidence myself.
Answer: 93 °C
